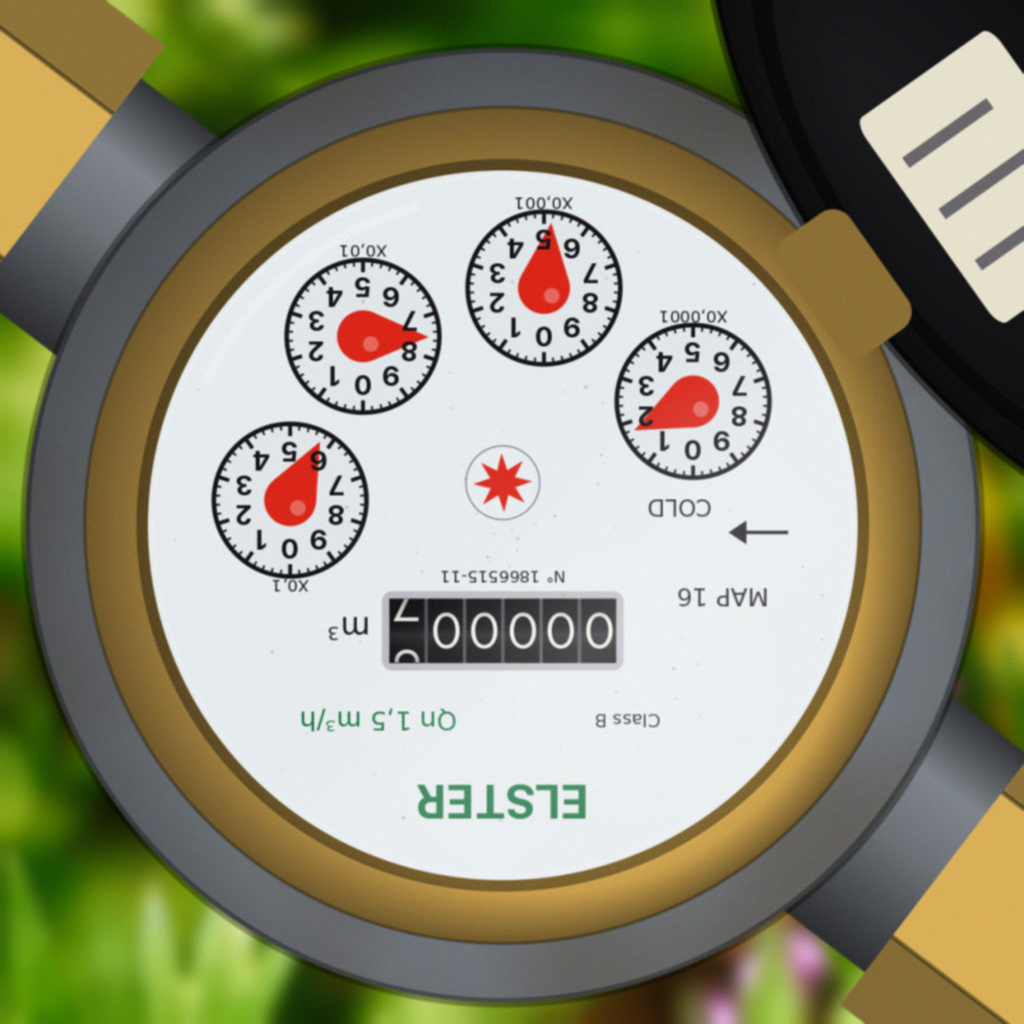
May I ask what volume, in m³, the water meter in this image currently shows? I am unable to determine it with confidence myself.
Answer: 6.5751 m³
